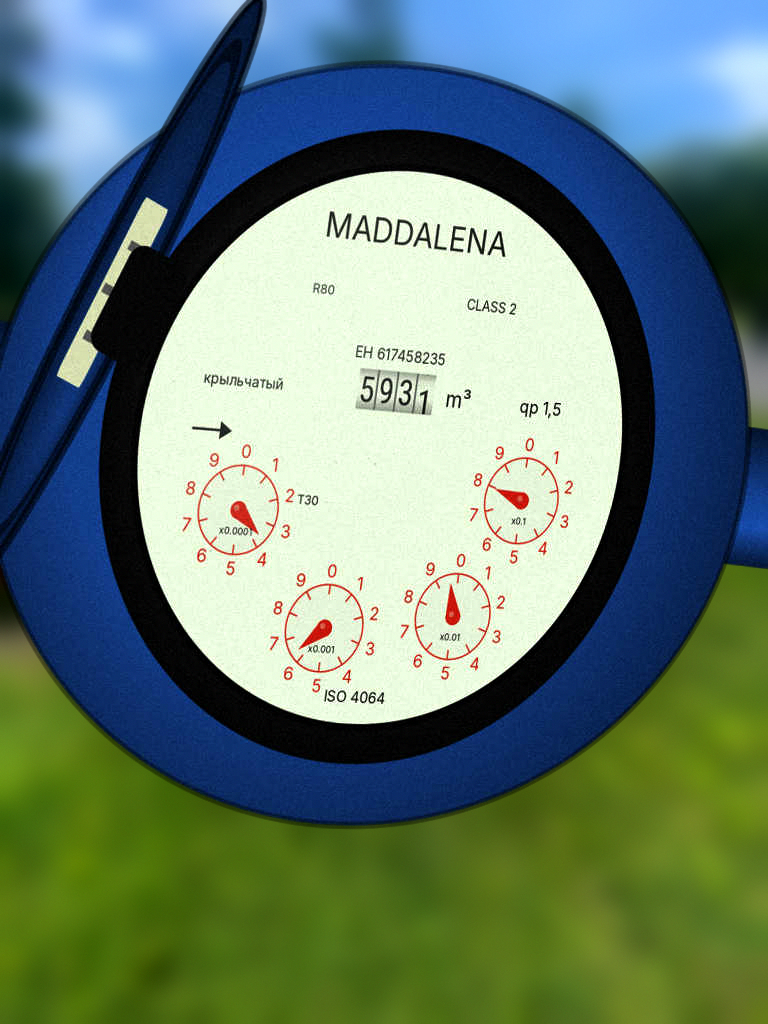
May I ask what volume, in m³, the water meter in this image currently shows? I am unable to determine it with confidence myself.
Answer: 5930.7963 m³
